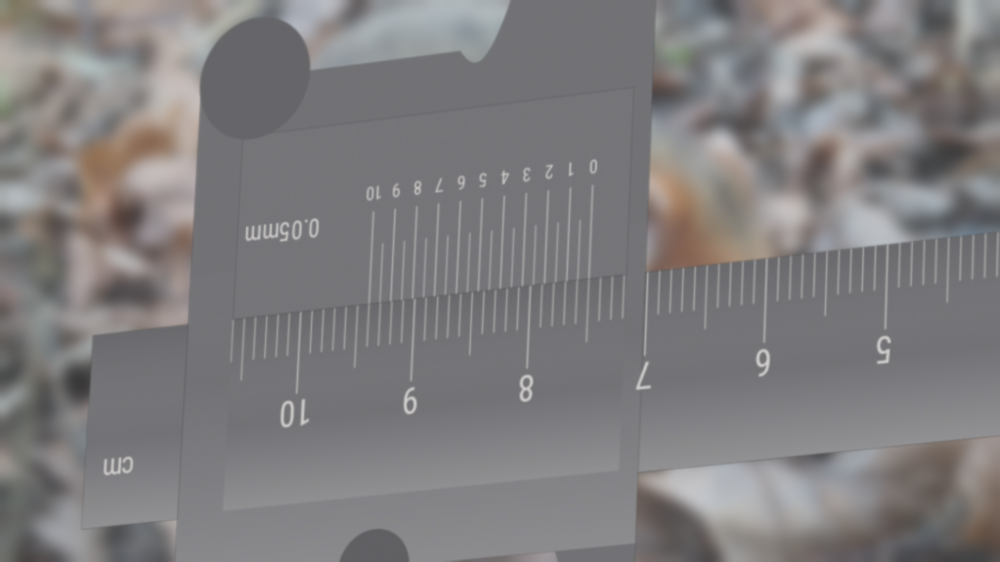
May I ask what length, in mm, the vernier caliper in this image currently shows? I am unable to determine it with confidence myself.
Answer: 75.0 mm
